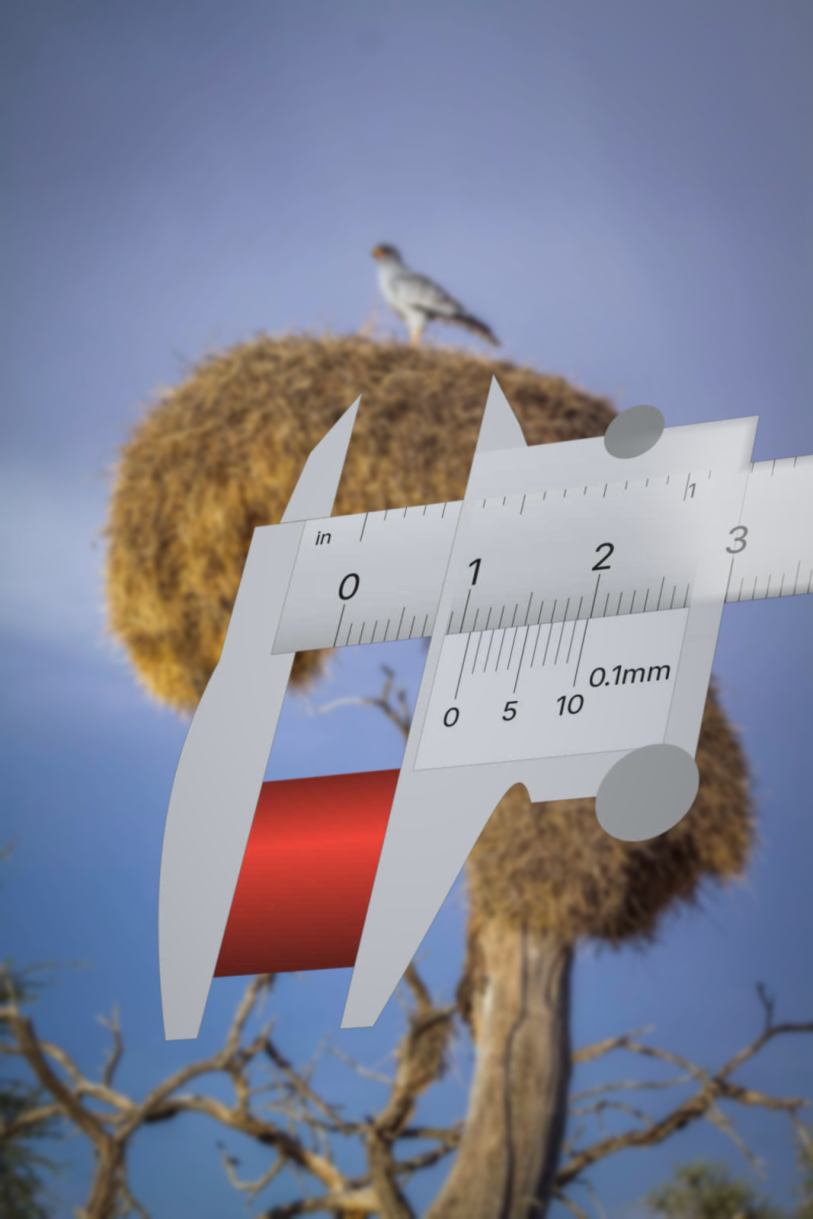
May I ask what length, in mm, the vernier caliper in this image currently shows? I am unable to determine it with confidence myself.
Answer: 10.8 mm
